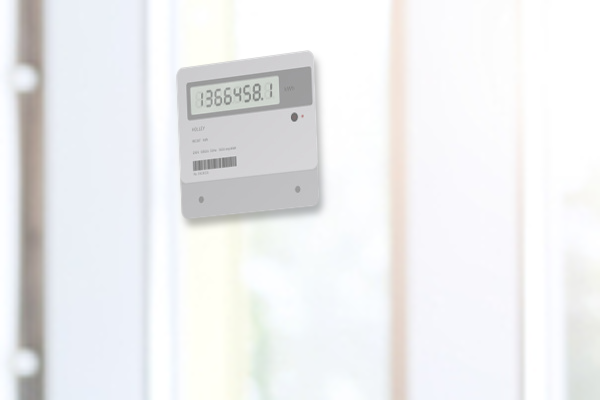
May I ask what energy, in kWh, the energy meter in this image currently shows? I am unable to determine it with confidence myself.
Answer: 1366458.1 kWh
